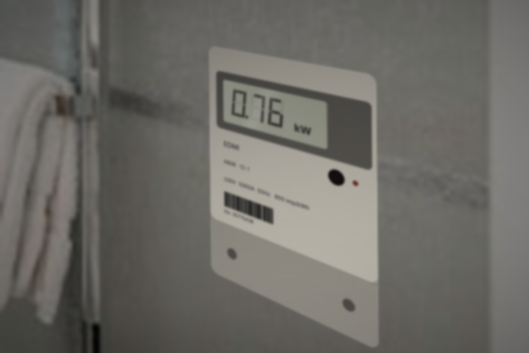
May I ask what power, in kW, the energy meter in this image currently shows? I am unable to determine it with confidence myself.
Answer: 0.76 kW
